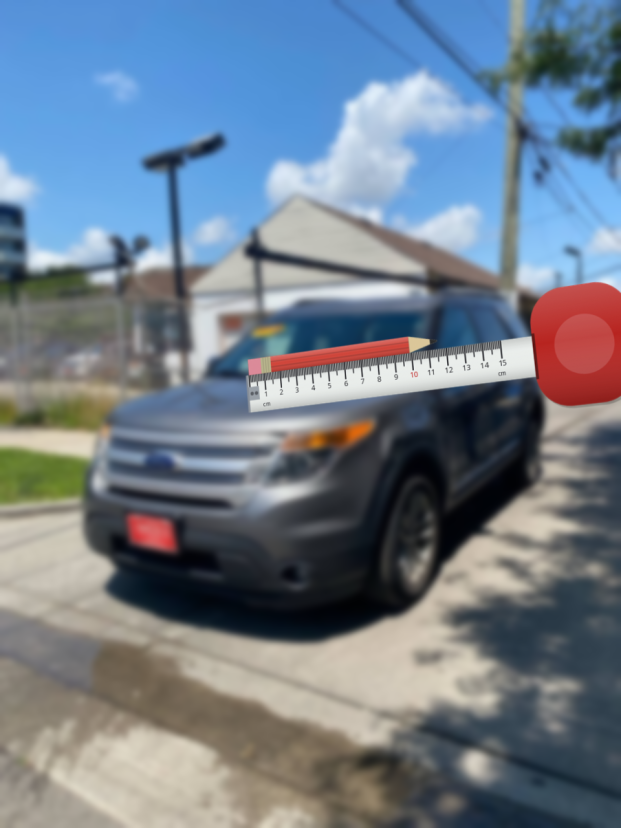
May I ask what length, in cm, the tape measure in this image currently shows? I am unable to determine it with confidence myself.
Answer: 11.5 cm
